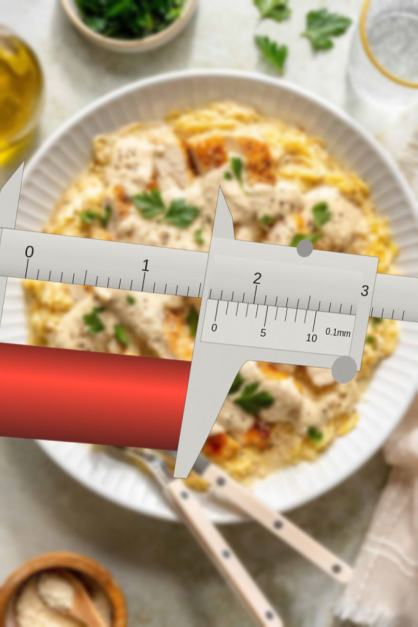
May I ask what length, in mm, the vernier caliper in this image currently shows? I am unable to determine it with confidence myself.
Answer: 16.8 mm
